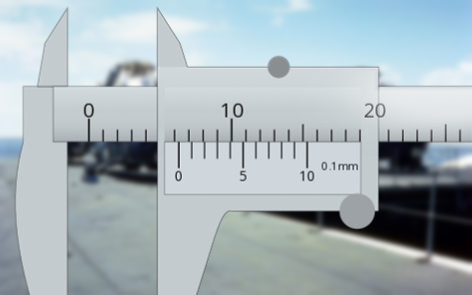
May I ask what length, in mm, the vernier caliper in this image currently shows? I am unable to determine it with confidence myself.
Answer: 6.3 mm
